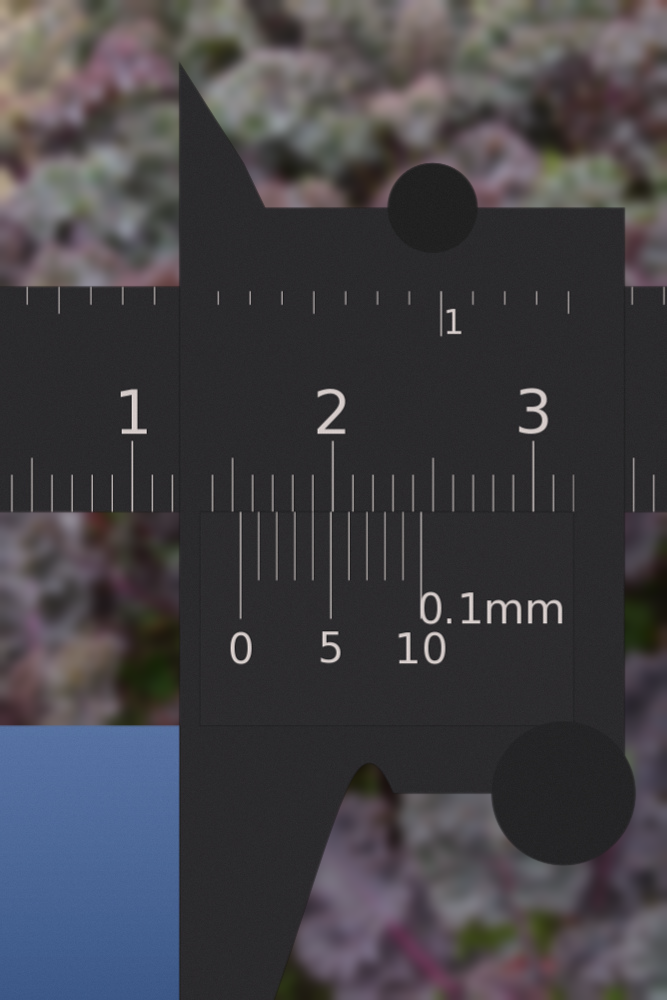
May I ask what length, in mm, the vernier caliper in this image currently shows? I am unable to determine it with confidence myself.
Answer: 15.4 mm
